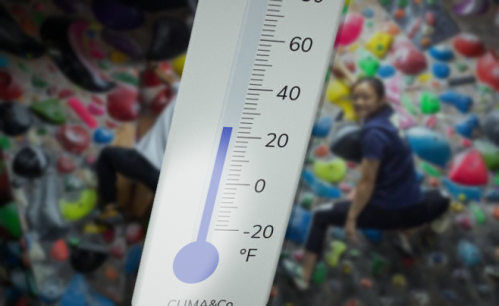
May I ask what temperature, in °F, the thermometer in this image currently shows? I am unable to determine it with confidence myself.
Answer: 24 °F
